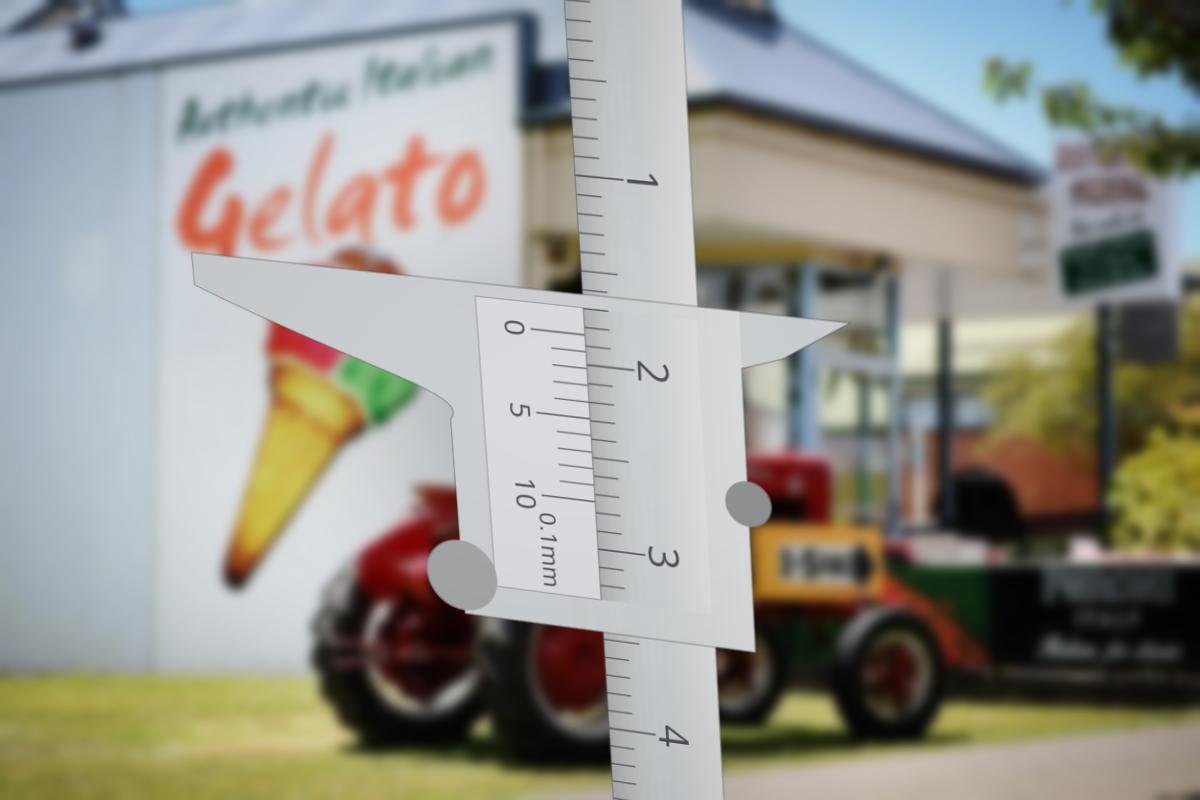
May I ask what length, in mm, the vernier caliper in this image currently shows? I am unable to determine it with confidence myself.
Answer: 18.4 mm
